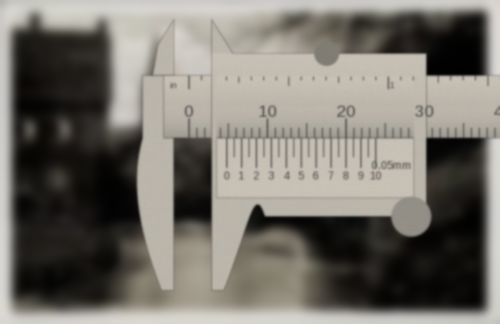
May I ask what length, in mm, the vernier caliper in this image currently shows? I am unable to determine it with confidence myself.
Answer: 4.8 mm
